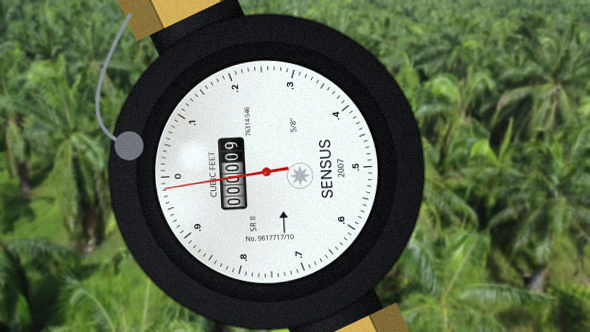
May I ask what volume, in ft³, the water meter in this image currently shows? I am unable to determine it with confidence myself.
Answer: 8.98 ft³
